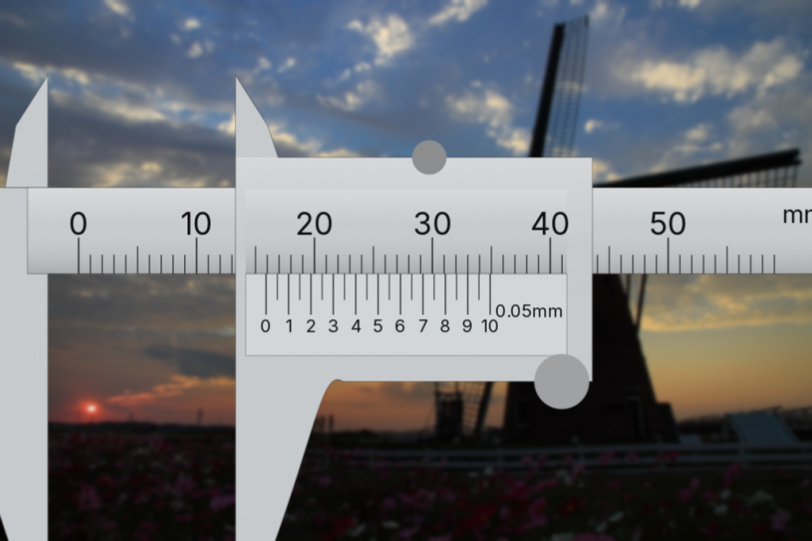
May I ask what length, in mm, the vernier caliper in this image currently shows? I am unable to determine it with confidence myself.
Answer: 15.9 mm
